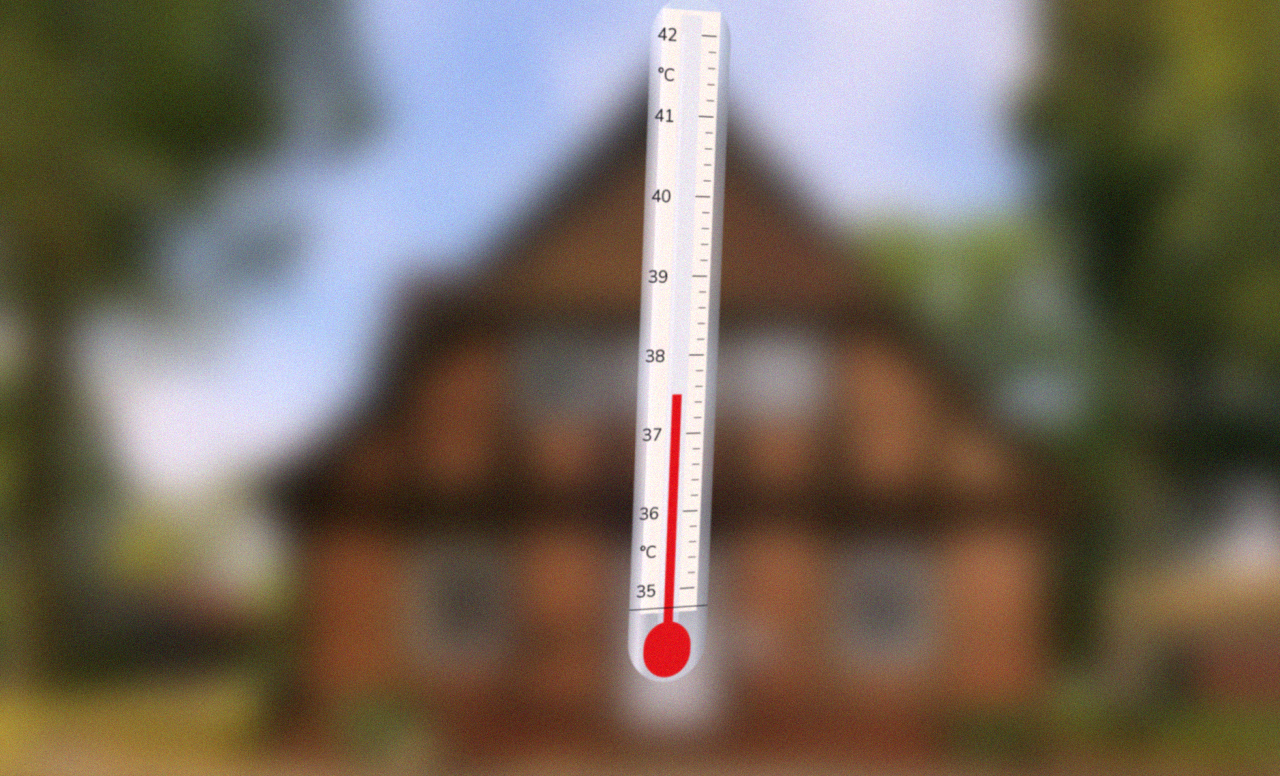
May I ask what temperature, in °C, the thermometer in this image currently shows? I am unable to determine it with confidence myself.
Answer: 37.5 °C
